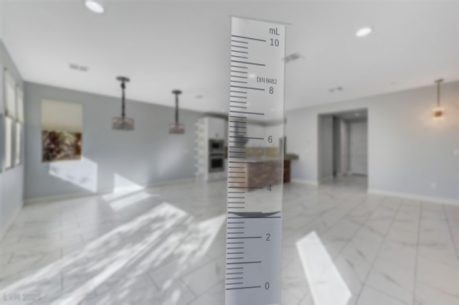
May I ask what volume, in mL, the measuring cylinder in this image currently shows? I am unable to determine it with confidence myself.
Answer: 2.8 mL
